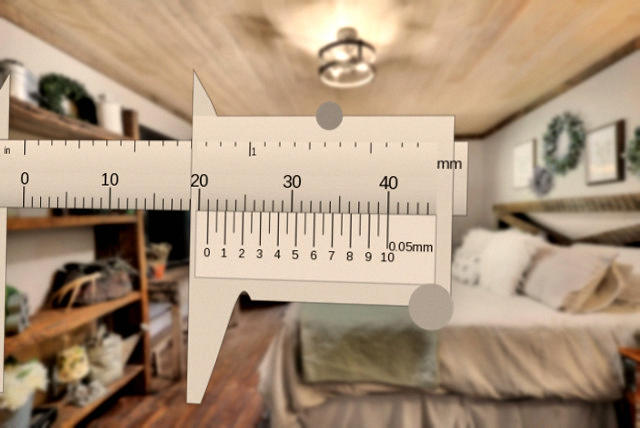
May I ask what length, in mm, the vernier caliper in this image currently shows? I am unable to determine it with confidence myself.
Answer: 21.0 mm
